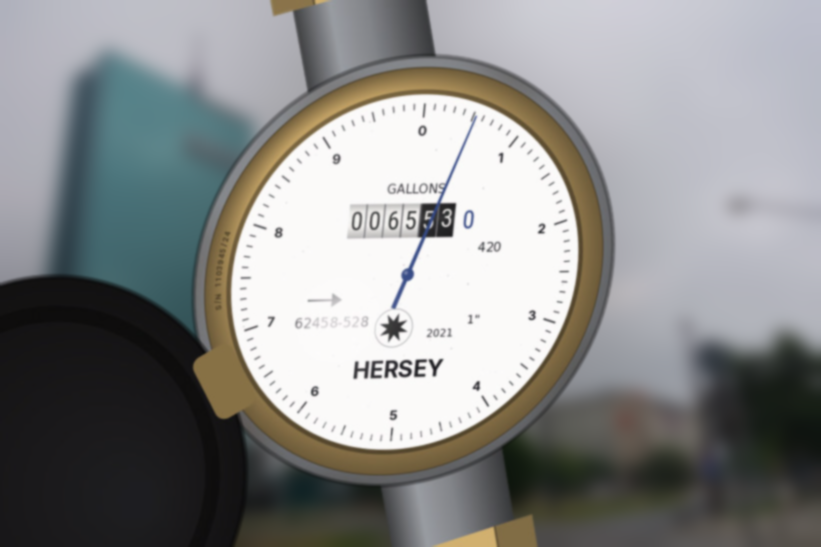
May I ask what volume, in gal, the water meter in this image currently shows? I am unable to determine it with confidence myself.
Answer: 65530.5 gal
